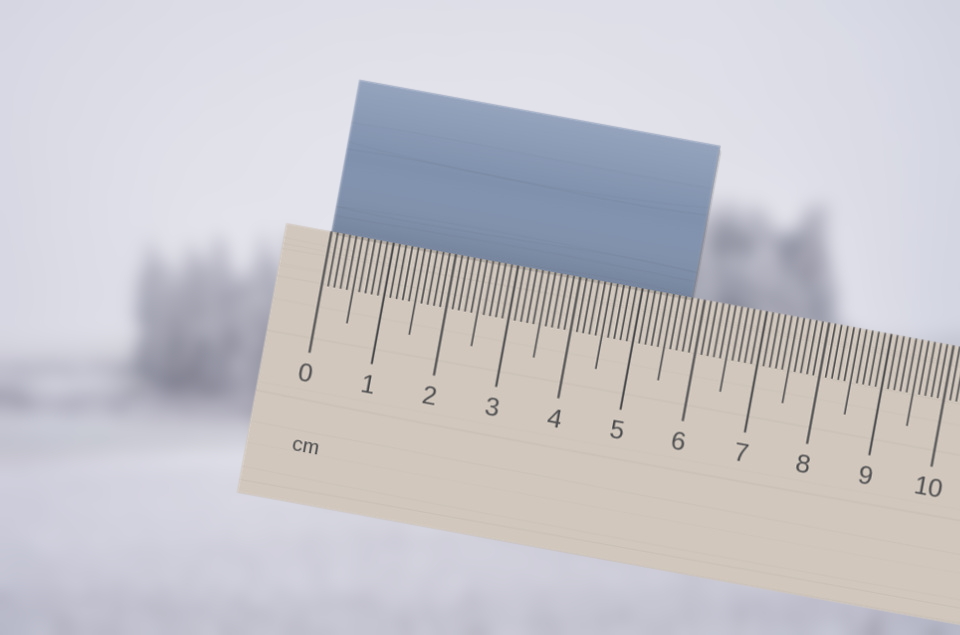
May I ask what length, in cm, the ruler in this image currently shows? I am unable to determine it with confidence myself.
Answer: 5.8 cm
